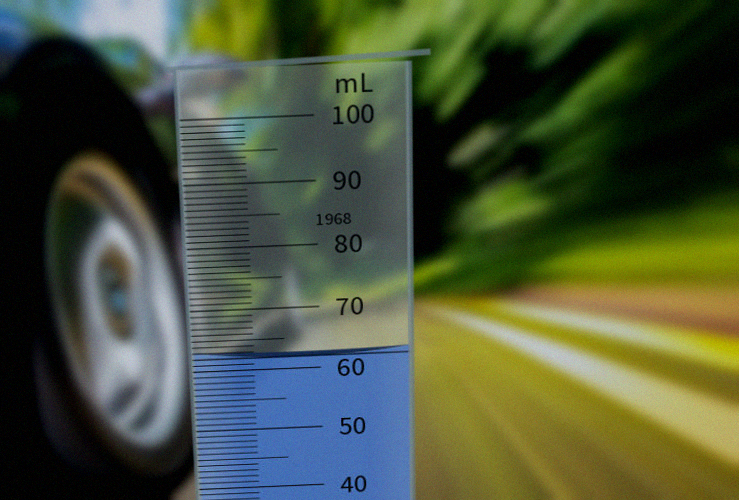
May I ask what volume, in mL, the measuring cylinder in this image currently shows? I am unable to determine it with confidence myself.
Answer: 62 mL
